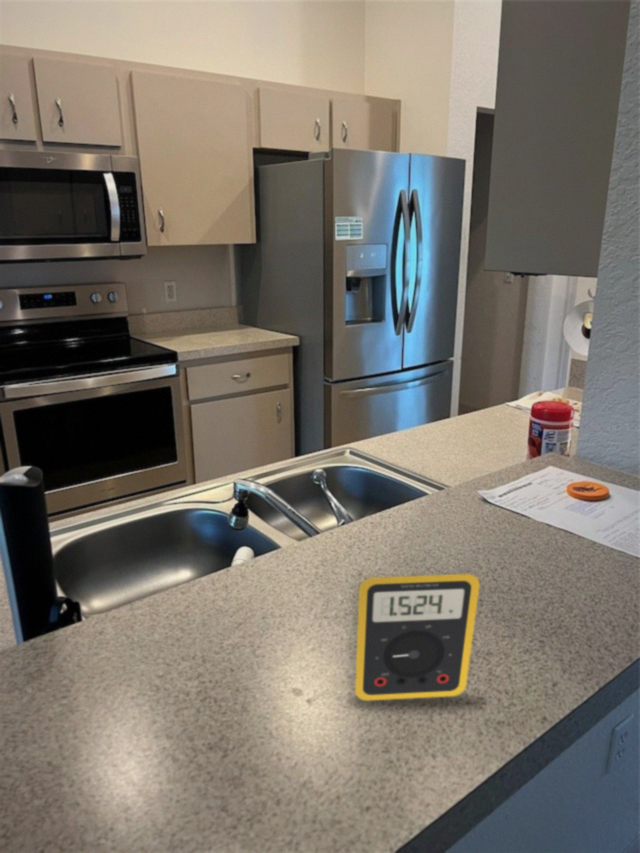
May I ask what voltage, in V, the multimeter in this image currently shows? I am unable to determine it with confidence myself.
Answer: 1.524 V
